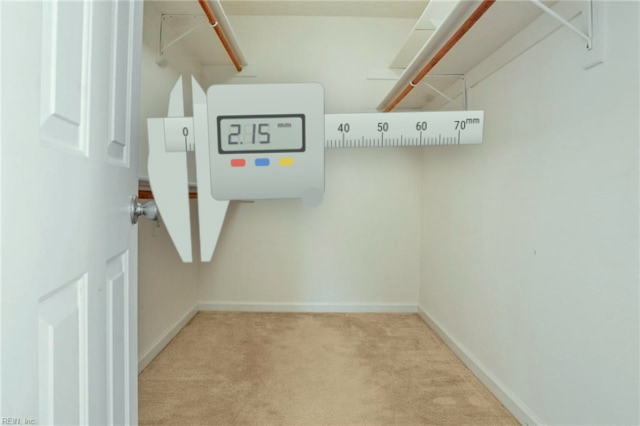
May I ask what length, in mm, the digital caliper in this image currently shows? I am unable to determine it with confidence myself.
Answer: 2.15 mm
